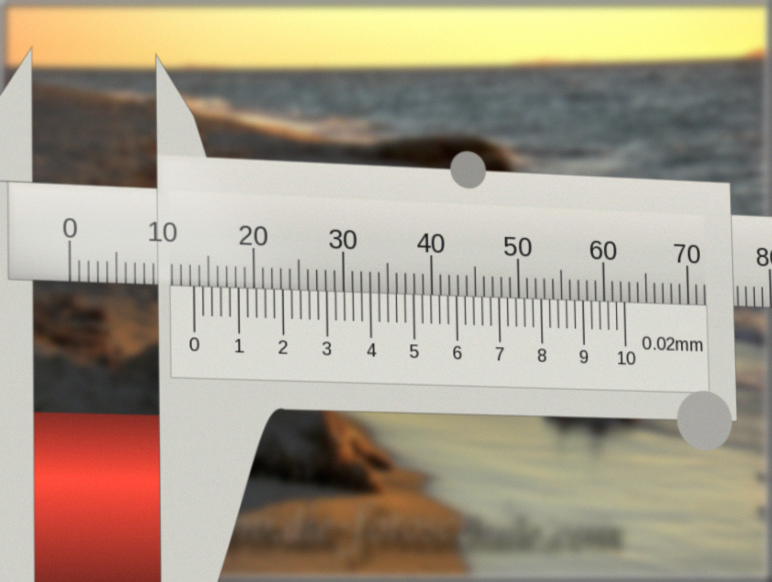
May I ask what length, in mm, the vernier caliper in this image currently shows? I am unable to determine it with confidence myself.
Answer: 13.4 mm
